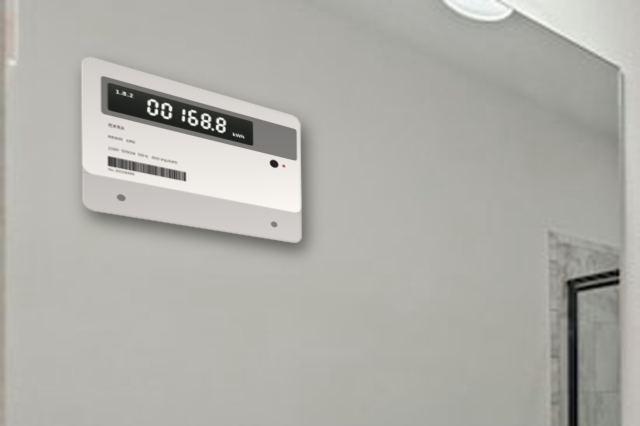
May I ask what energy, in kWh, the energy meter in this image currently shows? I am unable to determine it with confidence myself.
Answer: 168.8 kWh
